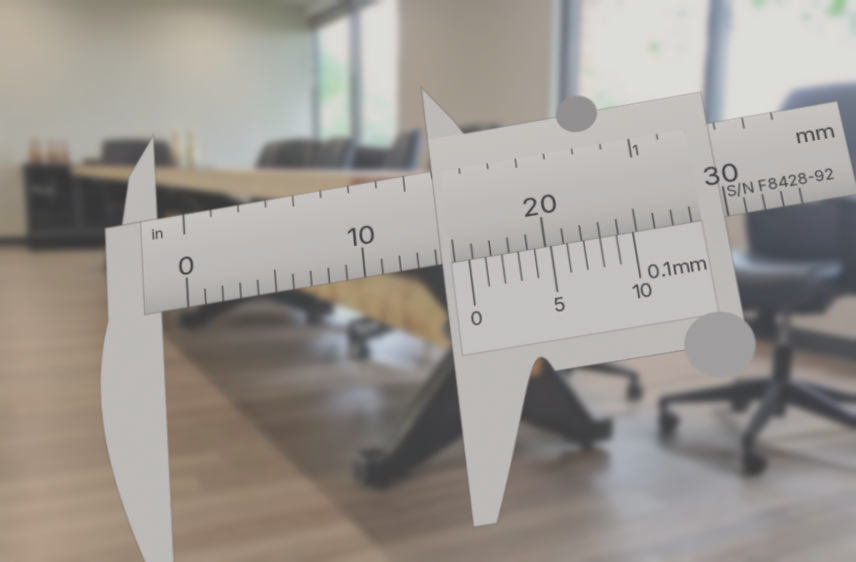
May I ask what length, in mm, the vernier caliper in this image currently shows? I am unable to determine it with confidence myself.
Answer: 15.8 mm
